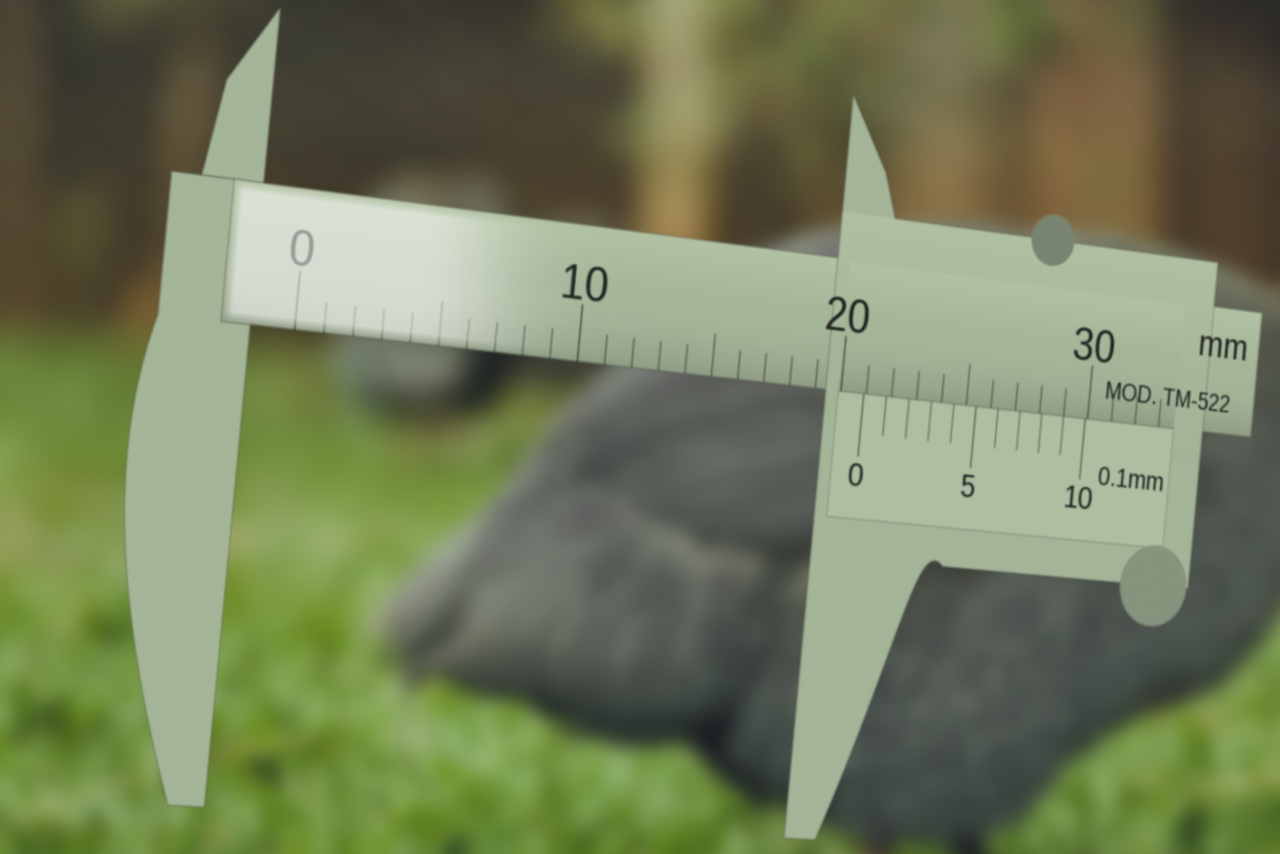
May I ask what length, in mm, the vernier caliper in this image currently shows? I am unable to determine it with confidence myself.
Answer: 20.9 mm
